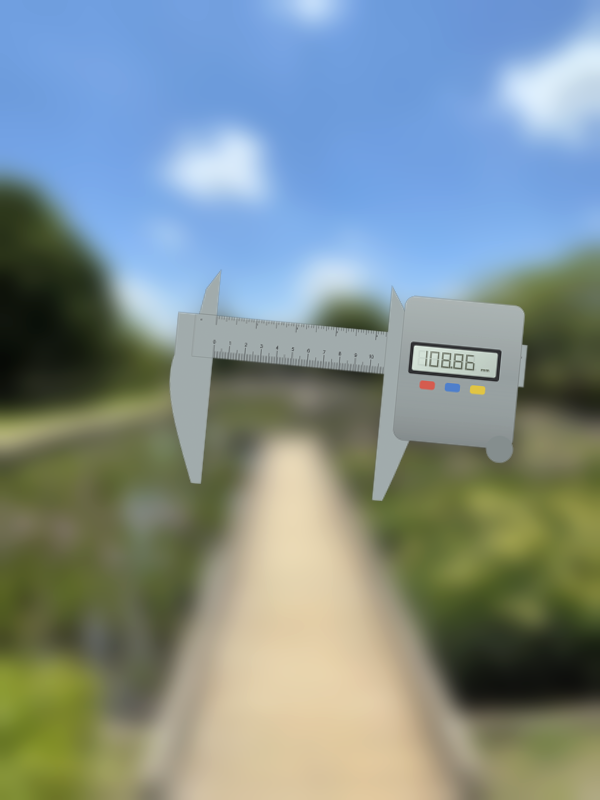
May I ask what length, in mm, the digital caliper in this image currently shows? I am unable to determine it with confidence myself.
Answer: 108.86 mm
